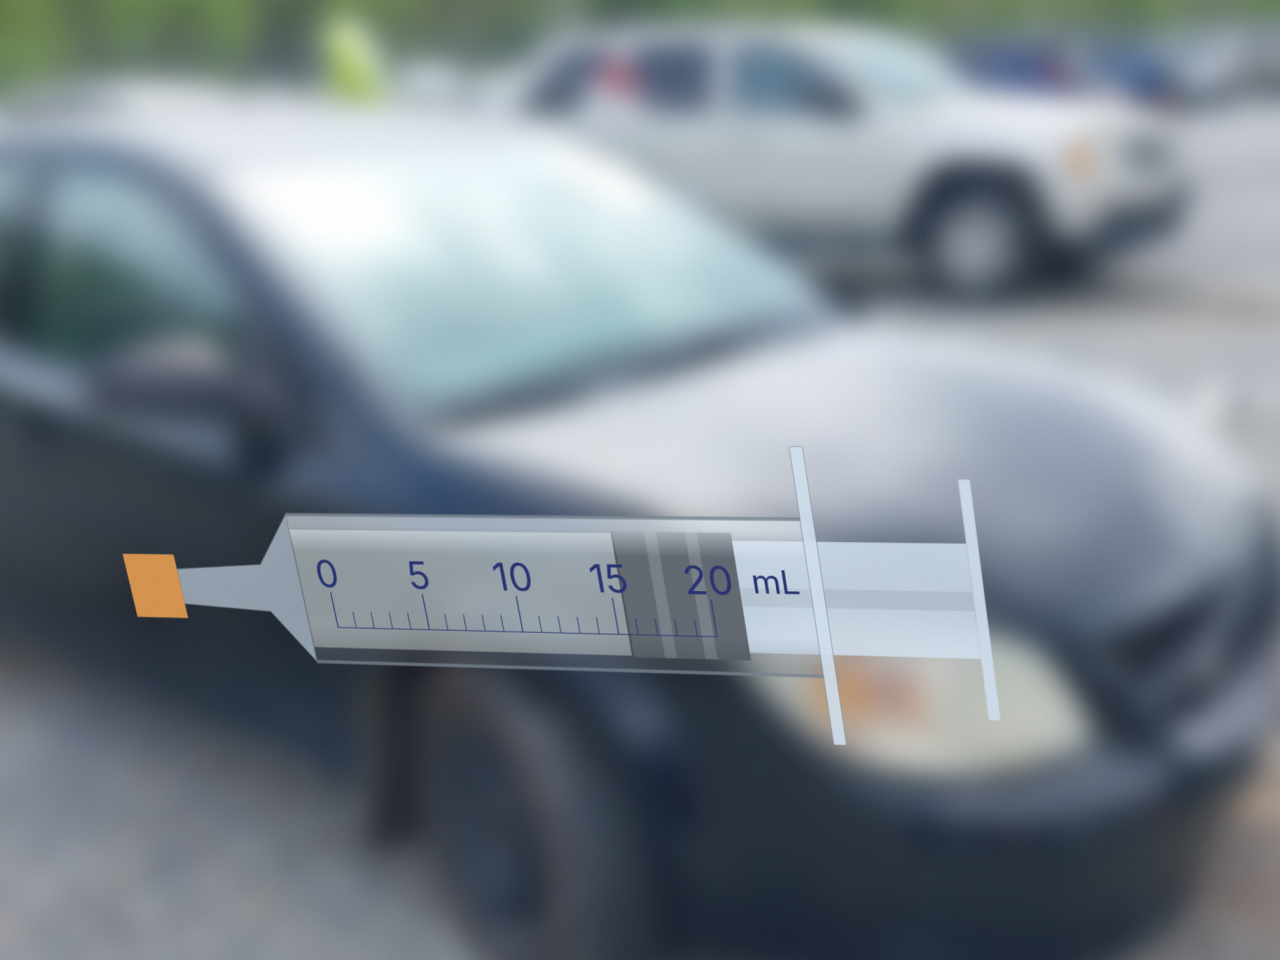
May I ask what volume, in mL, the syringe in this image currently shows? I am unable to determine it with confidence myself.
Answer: 15.5 mL
